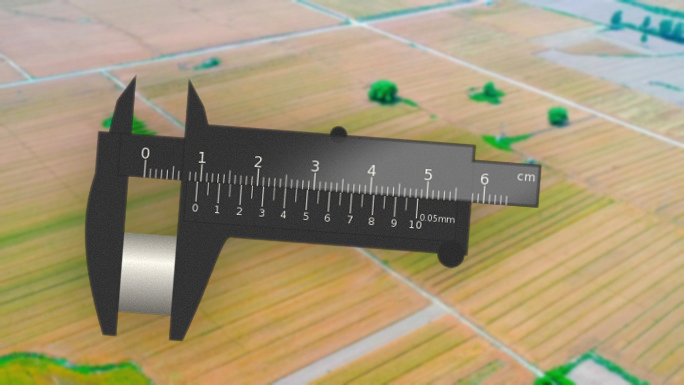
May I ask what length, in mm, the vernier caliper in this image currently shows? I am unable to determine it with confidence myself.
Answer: 9.4 mm
